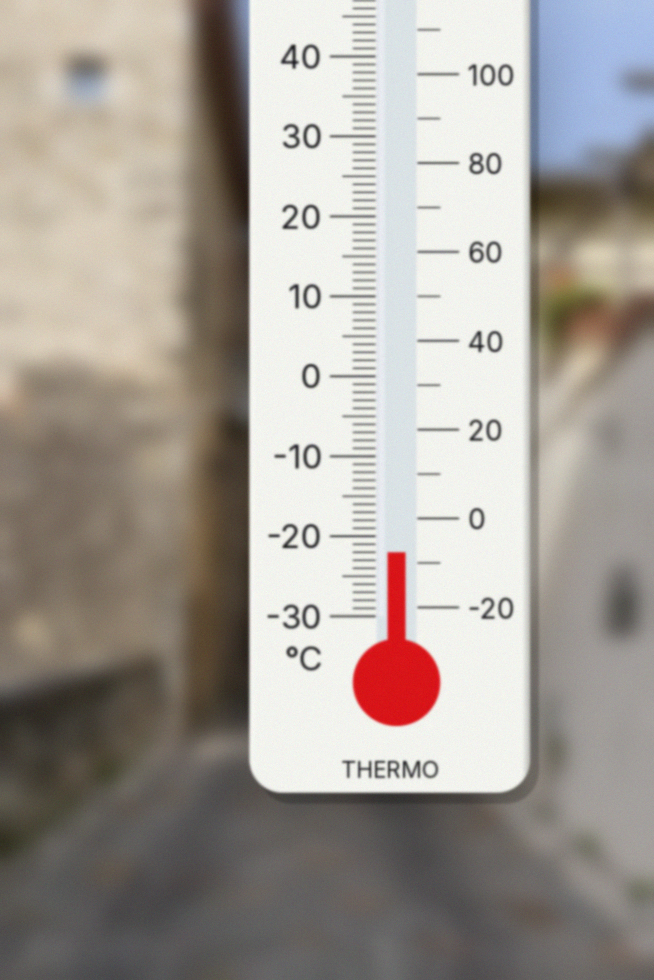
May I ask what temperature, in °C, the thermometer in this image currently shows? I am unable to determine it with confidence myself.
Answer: -22 °C
